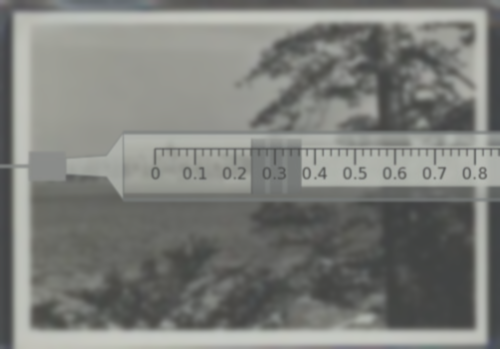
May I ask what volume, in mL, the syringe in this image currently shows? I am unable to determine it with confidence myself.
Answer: 0.24 mL
